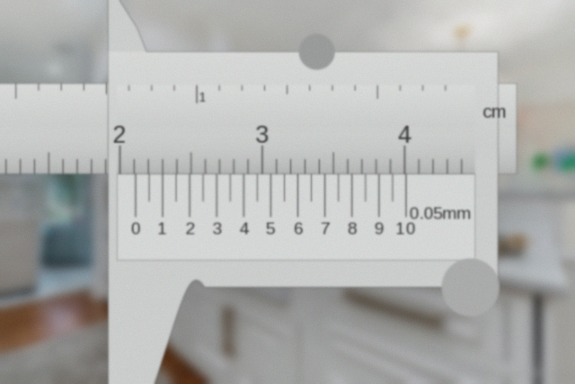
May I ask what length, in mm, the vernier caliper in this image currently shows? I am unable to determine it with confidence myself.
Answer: 21.1 mm
